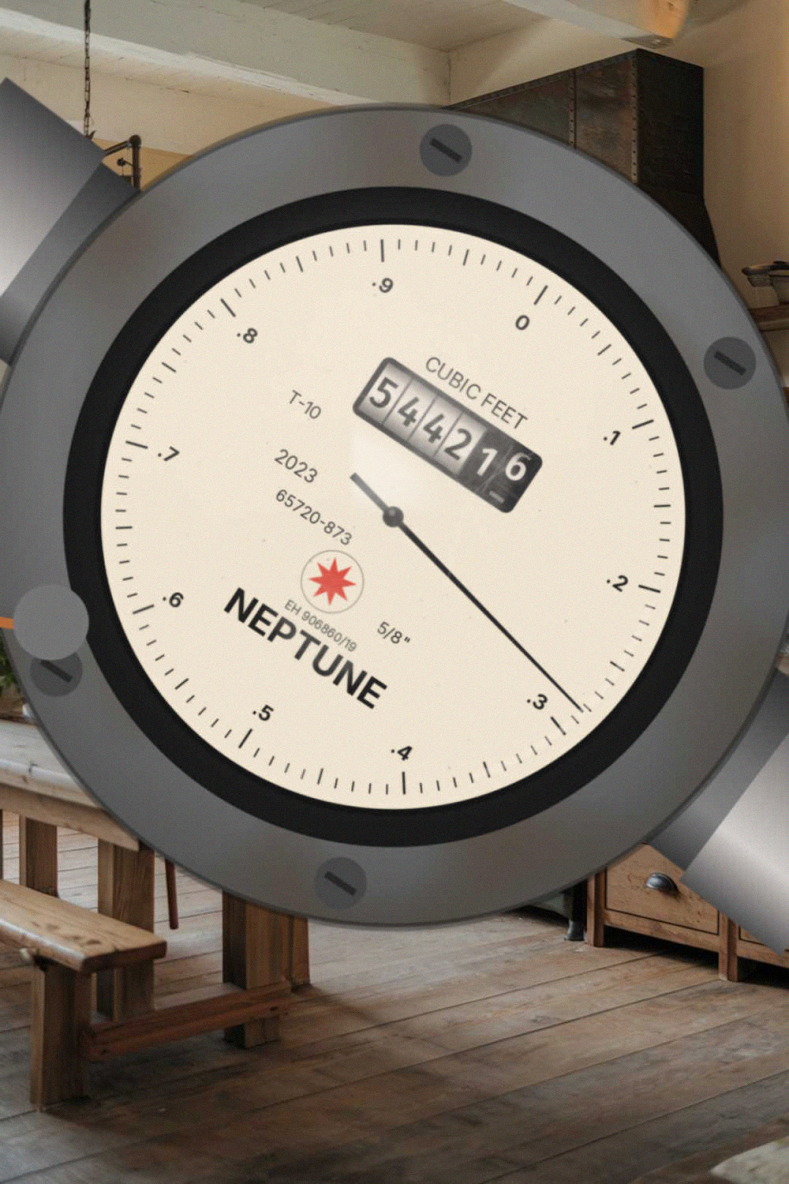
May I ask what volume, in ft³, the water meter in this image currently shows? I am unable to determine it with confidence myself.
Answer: 544216.28 ft³
